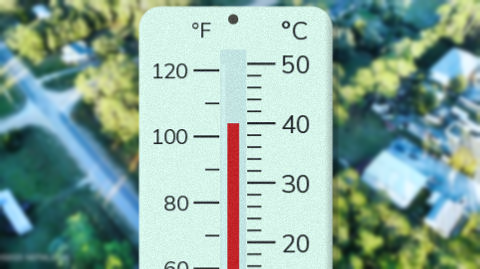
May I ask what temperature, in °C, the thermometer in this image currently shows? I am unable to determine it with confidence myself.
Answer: 40 °C
